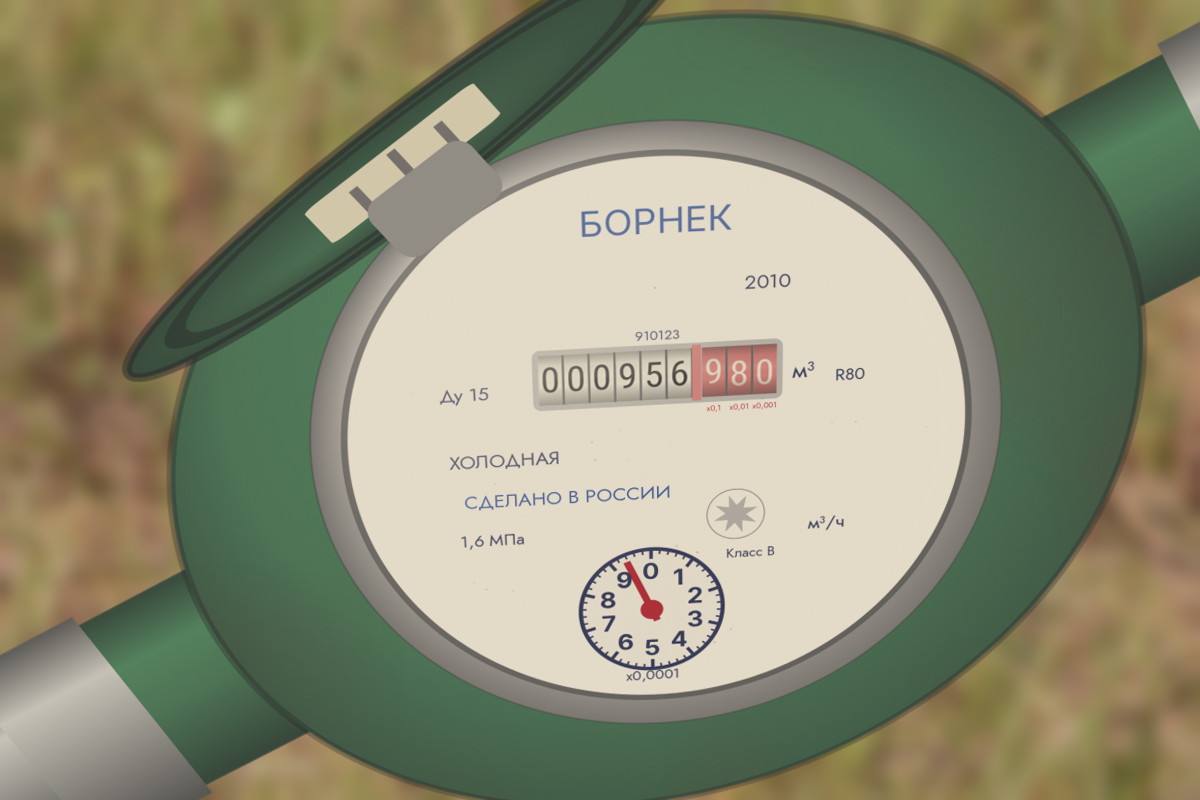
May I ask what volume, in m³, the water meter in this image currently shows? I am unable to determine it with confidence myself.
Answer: 956.9799 m³
